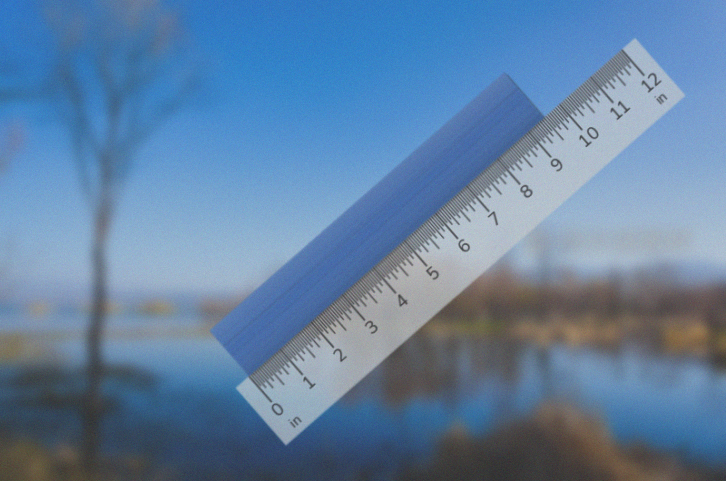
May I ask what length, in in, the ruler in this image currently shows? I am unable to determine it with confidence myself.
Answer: 9.5 in
